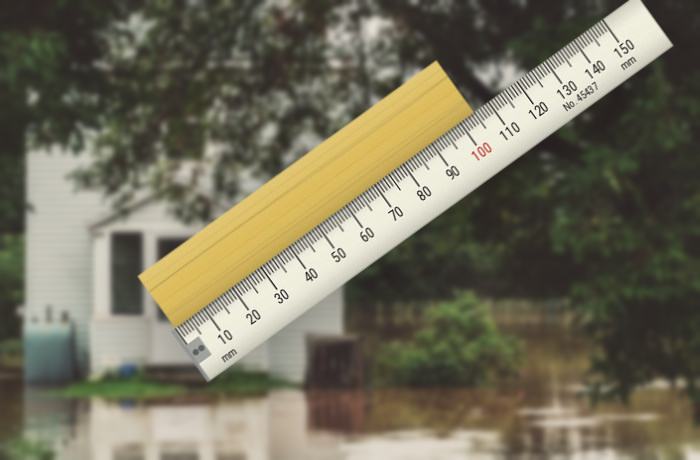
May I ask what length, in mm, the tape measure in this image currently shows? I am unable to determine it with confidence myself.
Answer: 105 mm
